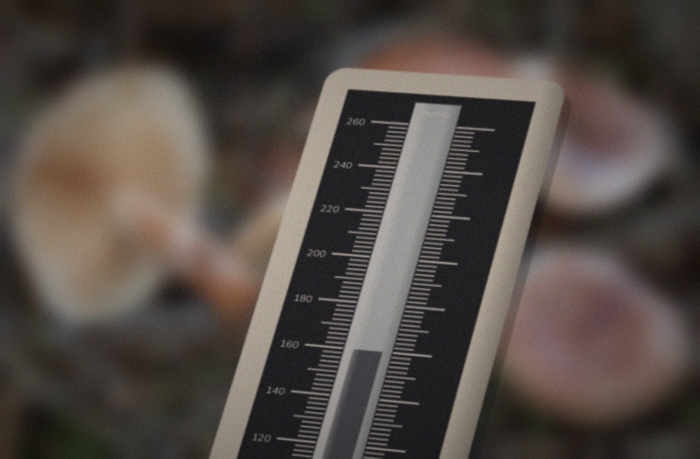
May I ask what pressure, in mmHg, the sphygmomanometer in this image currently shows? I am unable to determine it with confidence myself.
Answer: 160 mmHg
